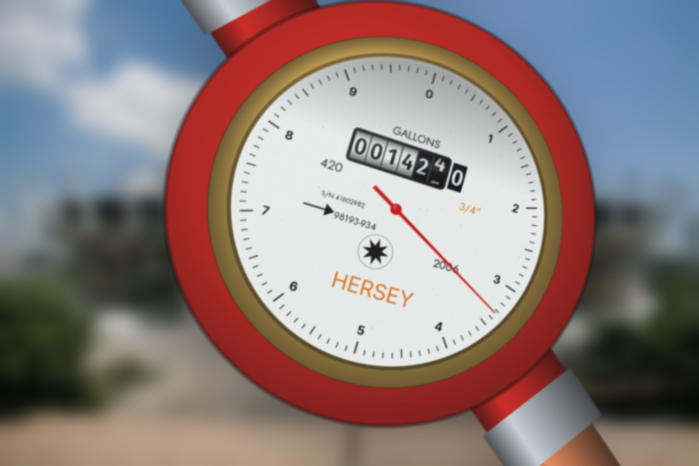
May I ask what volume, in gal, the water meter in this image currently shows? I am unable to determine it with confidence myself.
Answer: 14243.3 gal
